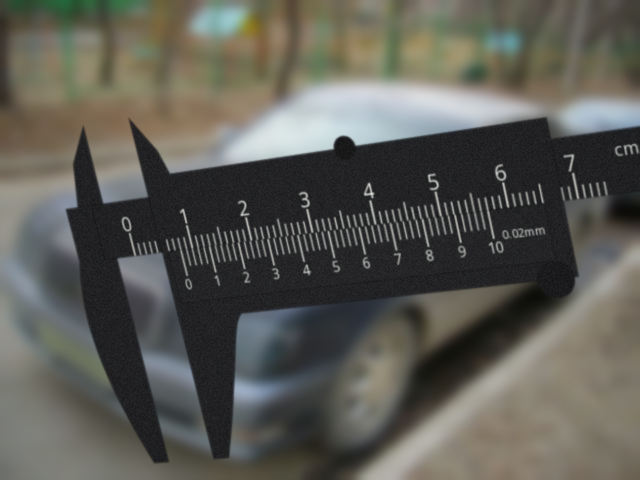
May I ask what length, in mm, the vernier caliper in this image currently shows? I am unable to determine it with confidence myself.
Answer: 8.0 mm
